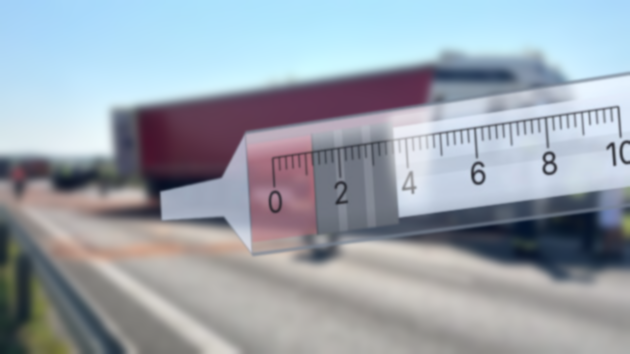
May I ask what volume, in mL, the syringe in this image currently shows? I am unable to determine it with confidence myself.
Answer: 1.2 mL
